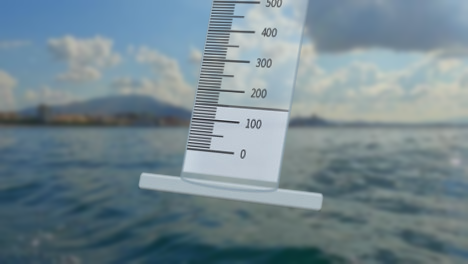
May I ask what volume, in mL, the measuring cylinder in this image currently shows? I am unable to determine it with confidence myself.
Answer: 150 mL
